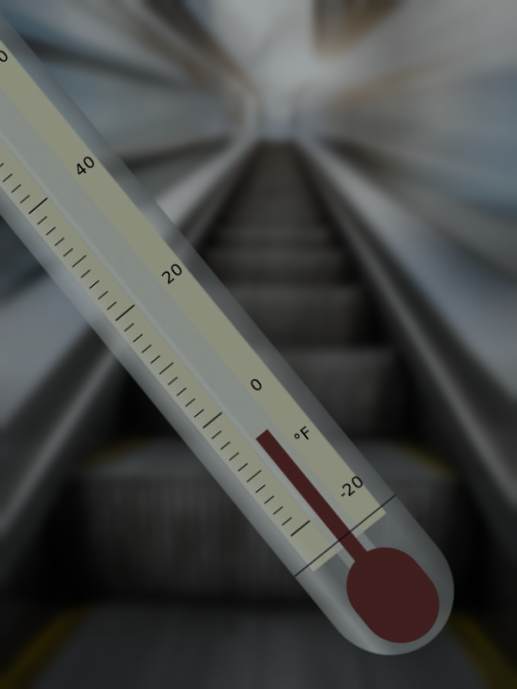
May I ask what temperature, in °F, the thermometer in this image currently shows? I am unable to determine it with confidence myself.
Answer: -6 °F
